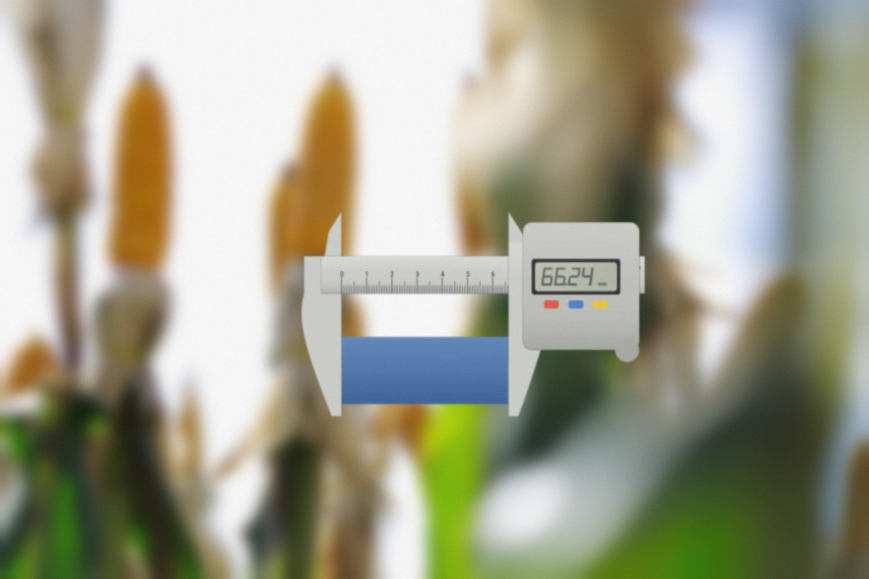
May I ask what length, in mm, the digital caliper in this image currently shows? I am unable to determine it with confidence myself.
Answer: 66.24 mm
